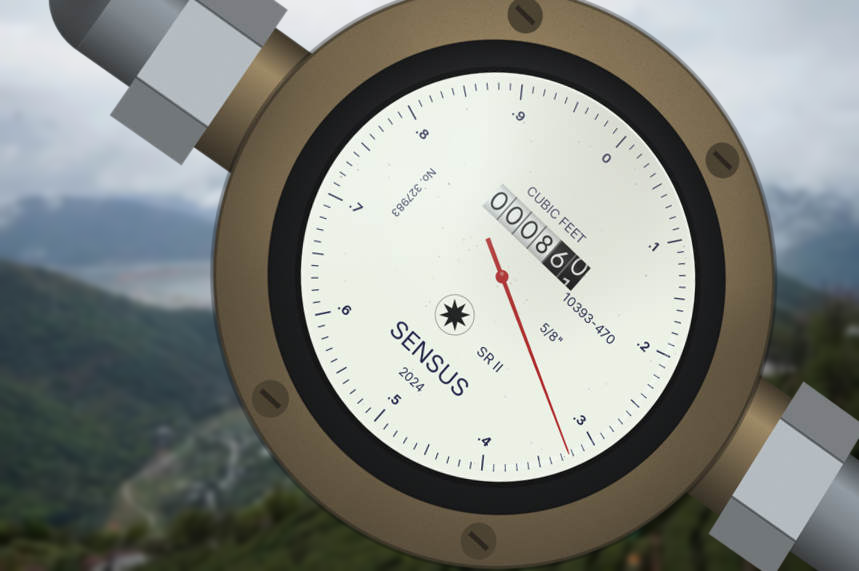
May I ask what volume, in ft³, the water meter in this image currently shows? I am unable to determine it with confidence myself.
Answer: 860.32 ft³
